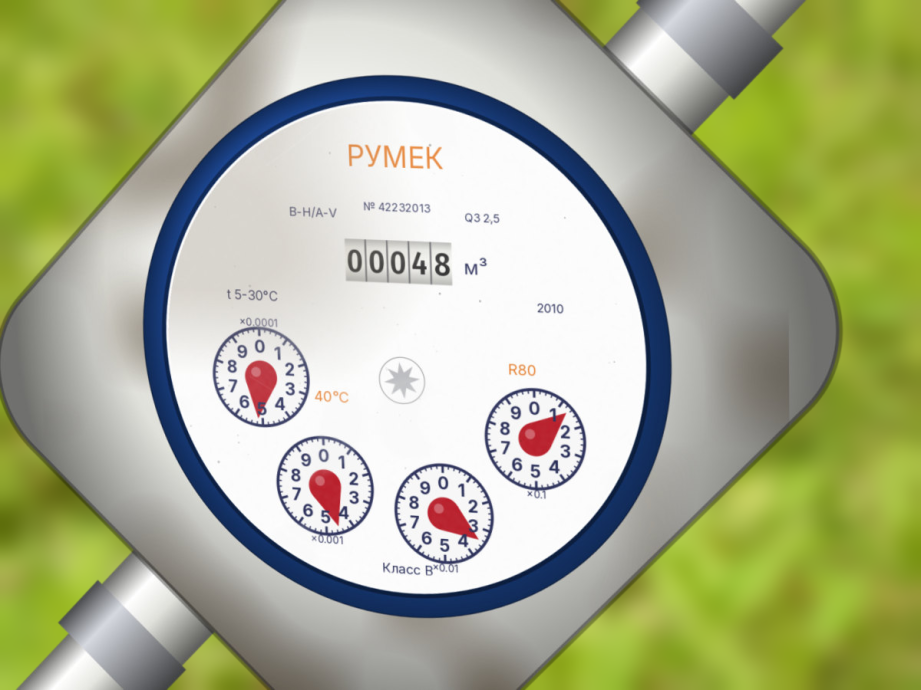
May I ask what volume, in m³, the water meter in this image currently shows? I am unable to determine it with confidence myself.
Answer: 48.1345 m³
